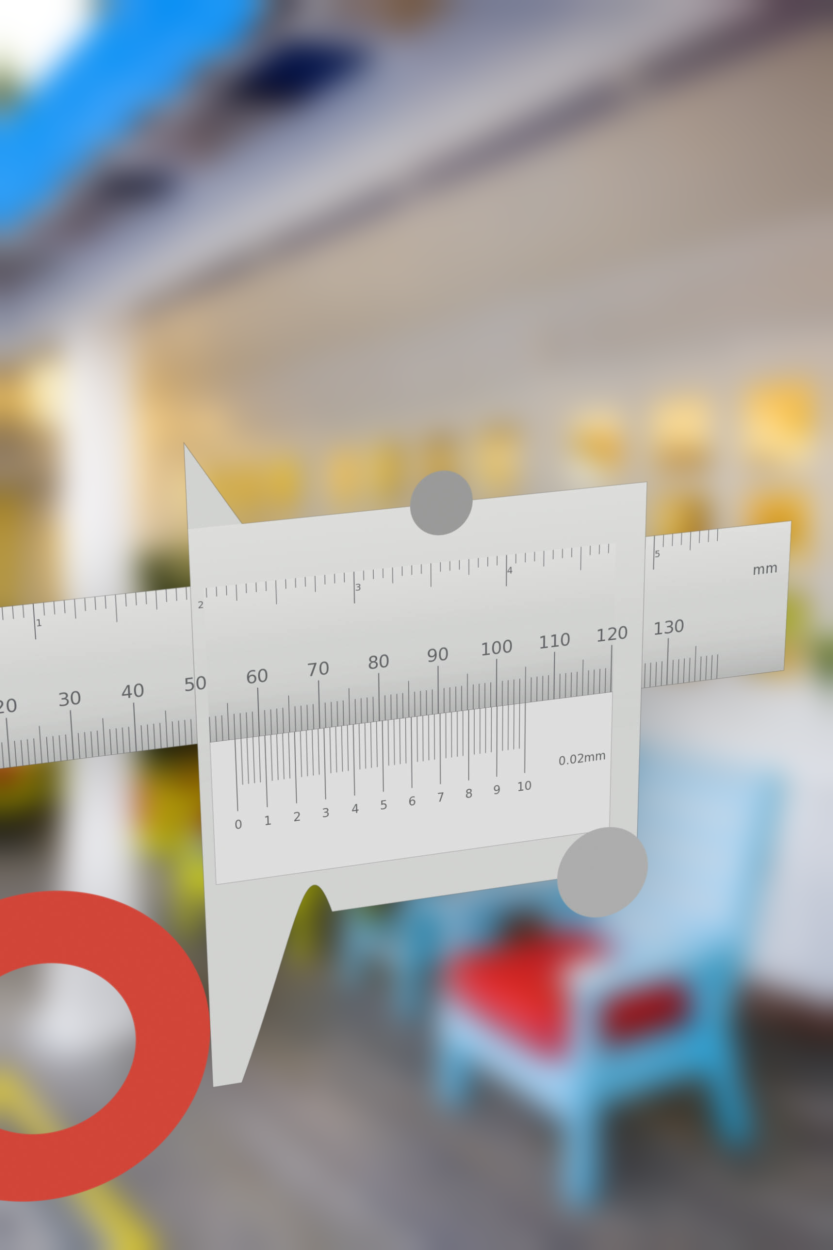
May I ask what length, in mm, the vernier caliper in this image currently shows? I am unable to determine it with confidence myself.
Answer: 56.0 mm
